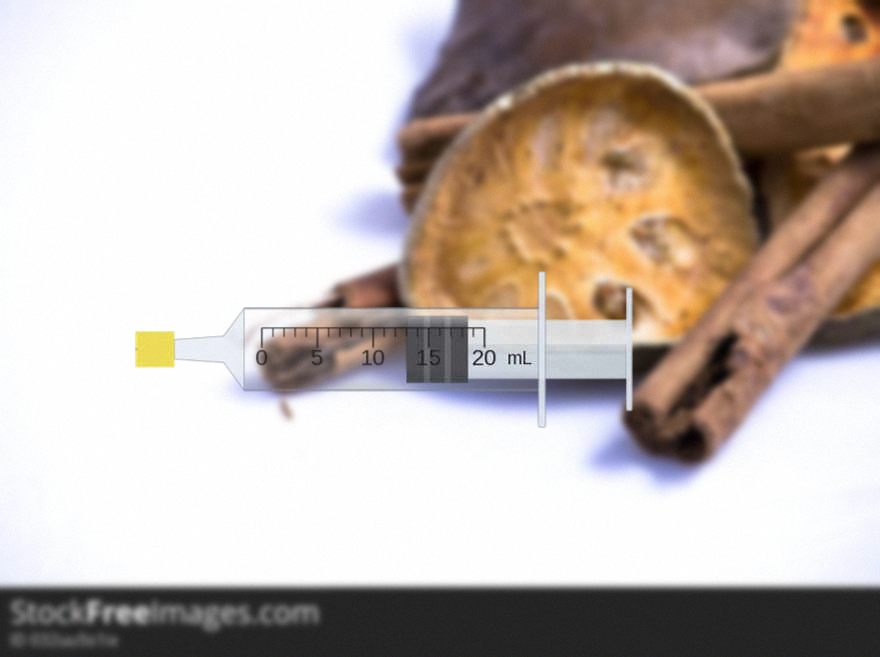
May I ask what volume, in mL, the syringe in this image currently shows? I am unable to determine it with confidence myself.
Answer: 13 mL
